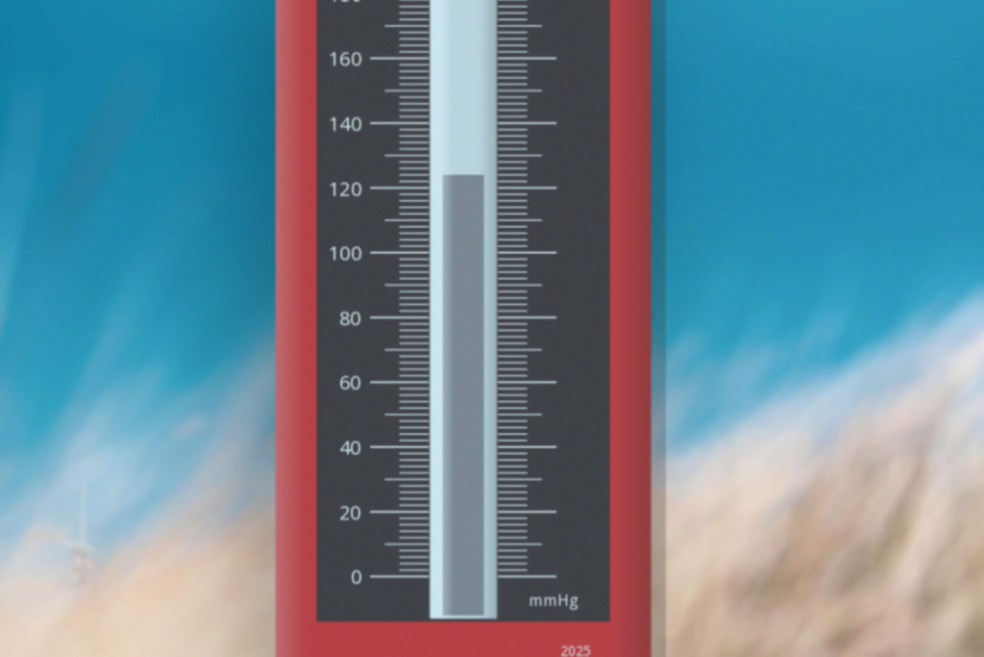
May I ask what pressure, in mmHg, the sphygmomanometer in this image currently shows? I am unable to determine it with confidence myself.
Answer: 124 mmHg
